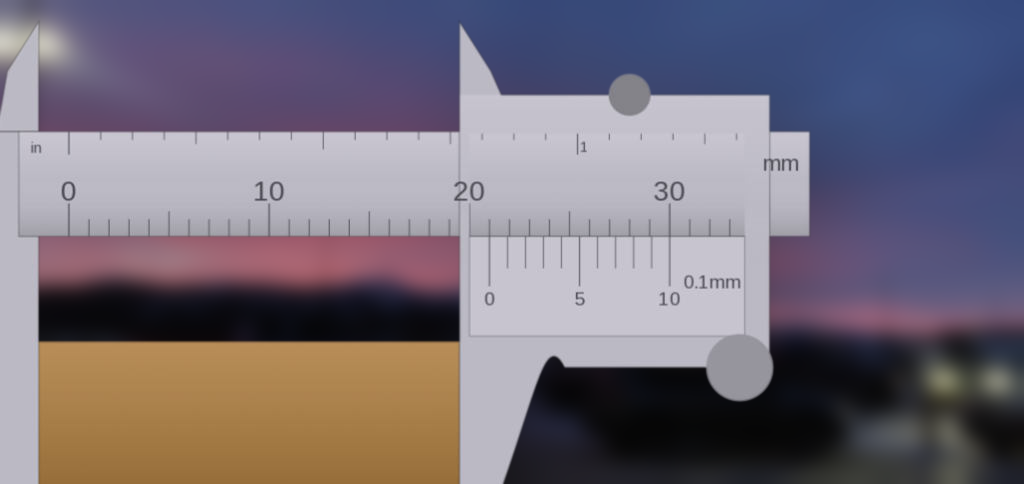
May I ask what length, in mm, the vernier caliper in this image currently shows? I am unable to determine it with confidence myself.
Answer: 21.0 mm
